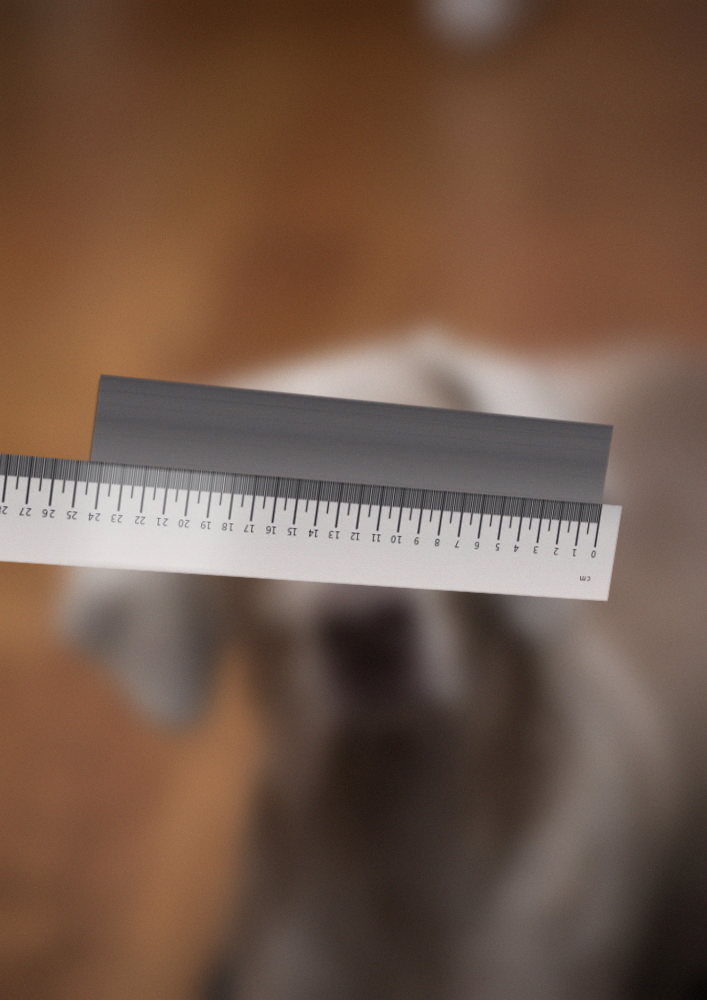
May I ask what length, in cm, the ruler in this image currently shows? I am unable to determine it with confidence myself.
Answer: 24.5 cm
